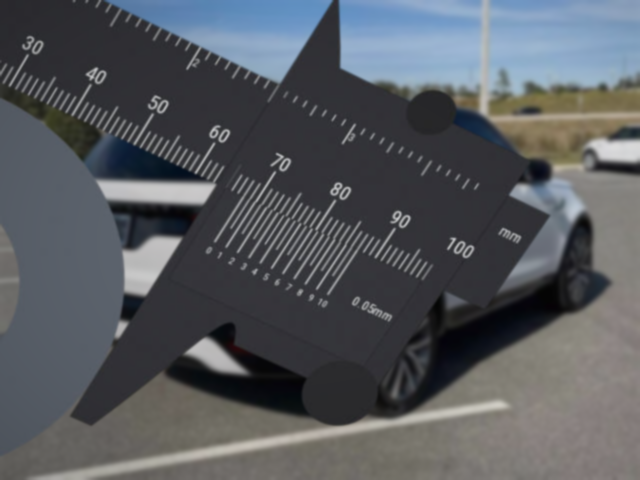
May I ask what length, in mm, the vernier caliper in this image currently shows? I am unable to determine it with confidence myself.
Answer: 68.0 mm
